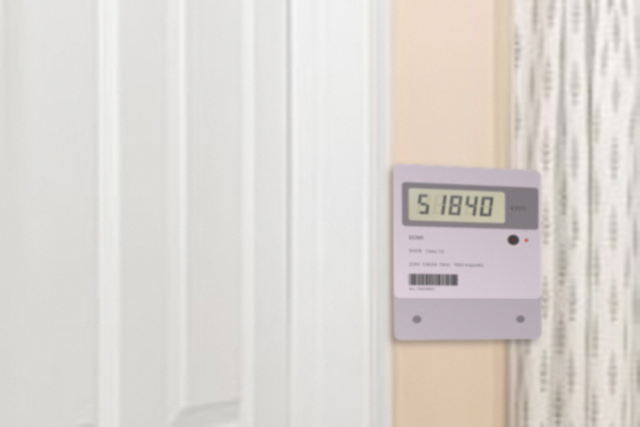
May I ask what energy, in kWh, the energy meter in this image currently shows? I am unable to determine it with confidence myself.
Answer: 51840 kWh
